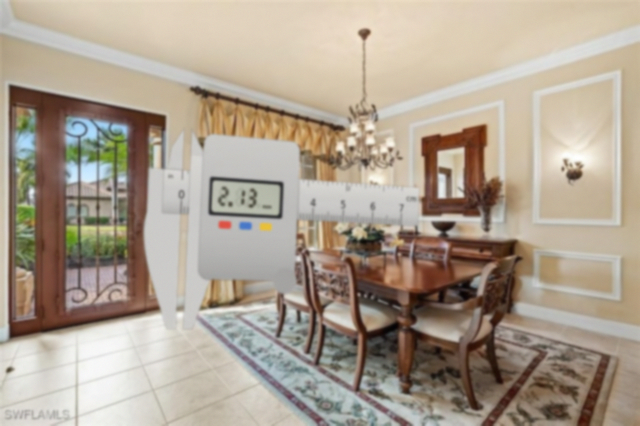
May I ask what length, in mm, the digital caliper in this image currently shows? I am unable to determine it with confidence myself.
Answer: 2.13 mm
